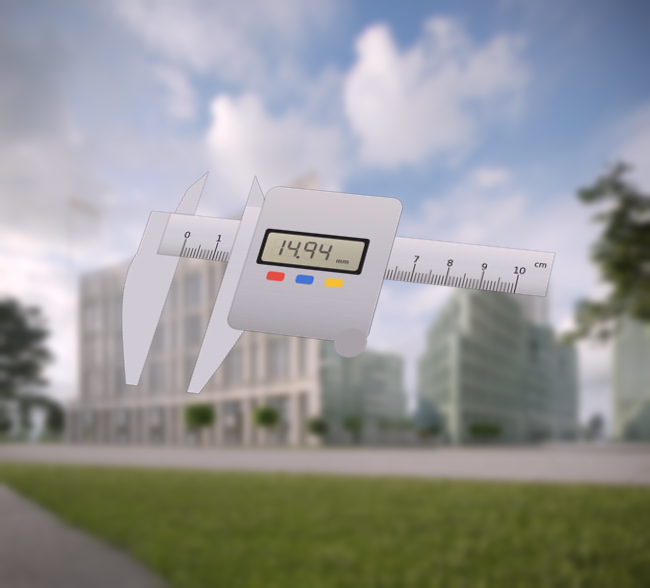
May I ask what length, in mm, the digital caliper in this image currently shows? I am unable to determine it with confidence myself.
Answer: 14.94 mm
